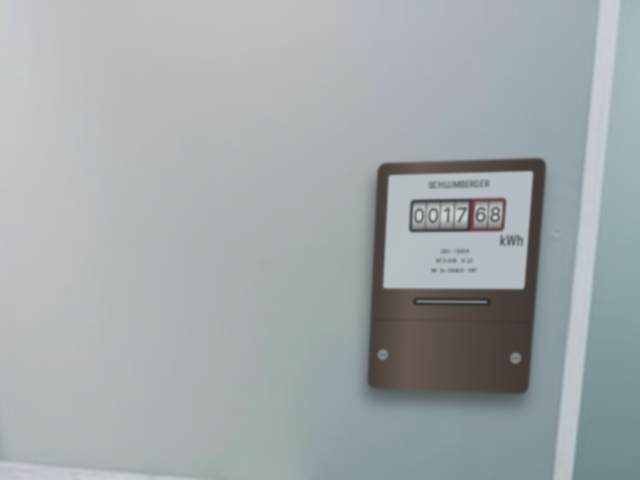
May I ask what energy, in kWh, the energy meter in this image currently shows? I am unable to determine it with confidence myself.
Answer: 17.68 kWh
